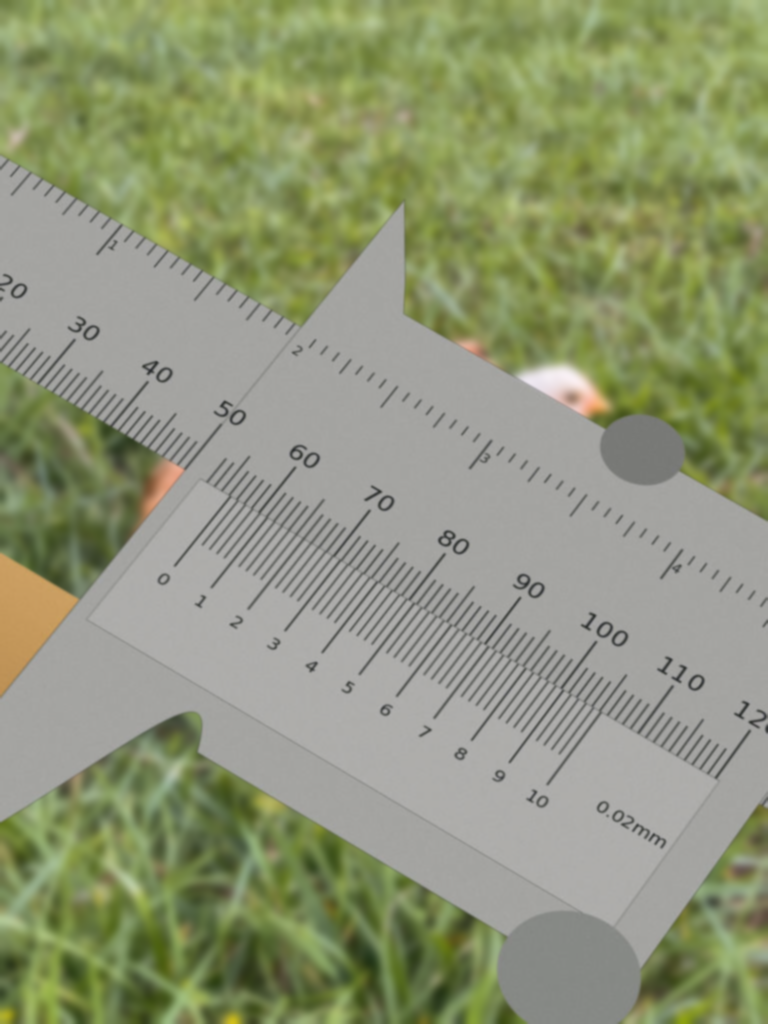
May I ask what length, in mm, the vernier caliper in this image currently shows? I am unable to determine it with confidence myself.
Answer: 56.2 mm
